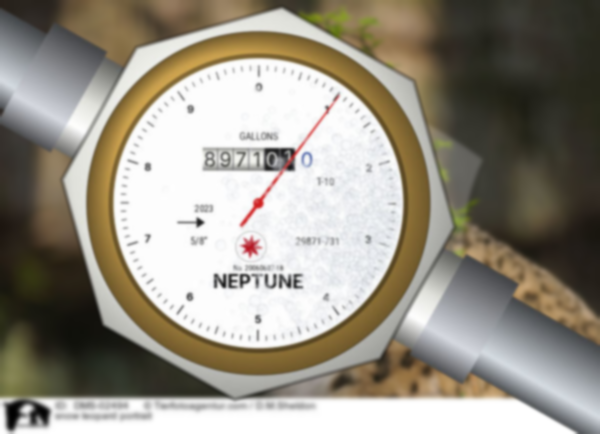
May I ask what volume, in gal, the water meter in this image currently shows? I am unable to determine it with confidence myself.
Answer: 8971011.0 gal
